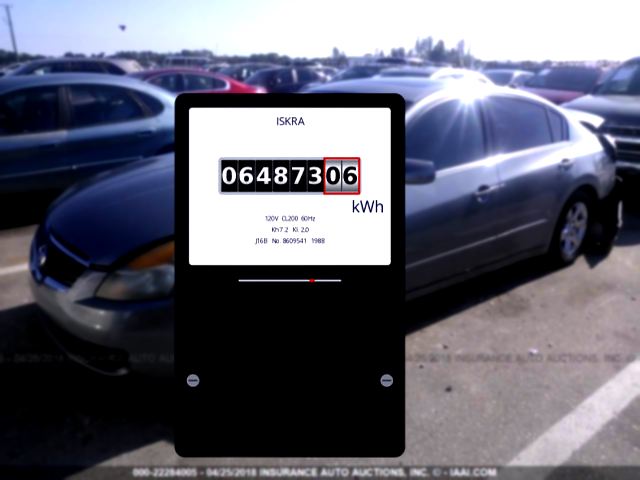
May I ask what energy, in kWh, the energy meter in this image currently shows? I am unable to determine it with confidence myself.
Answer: 64873.06 kWh
